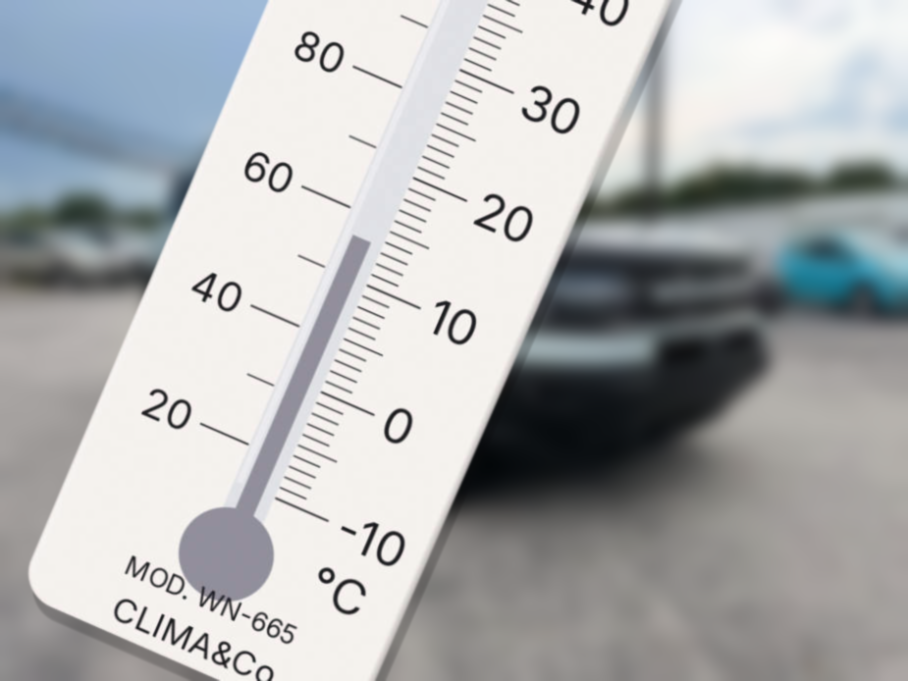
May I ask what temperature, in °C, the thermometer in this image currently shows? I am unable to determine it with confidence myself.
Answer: 13.5 °C
